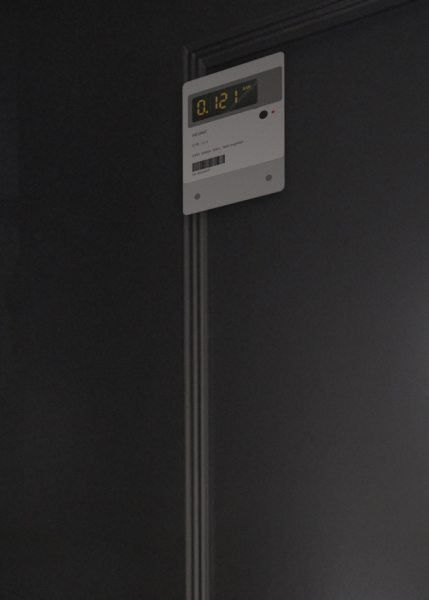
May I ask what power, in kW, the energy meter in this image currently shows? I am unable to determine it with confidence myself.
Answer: 0.121 kW
